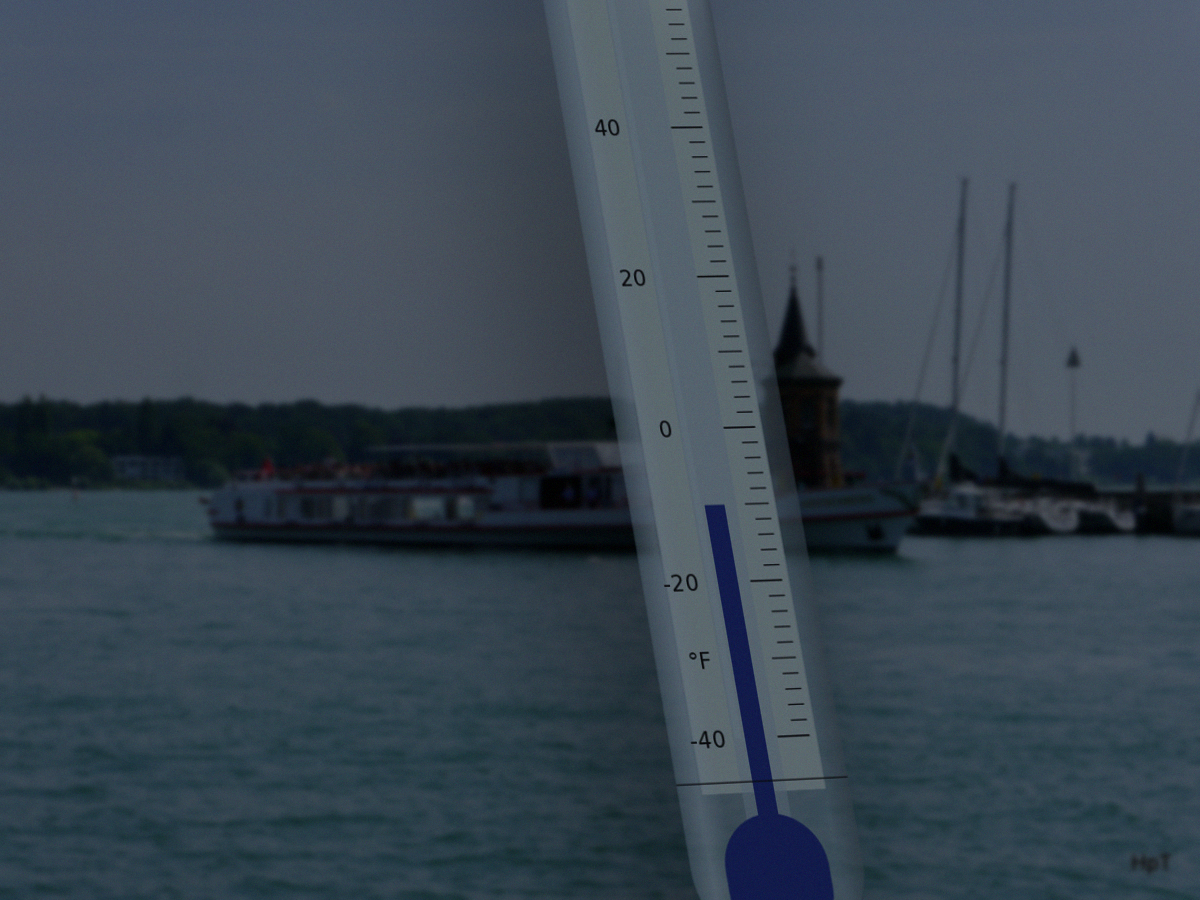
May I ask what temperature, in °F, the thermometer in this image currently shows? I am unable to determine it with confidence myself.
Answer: -10 °F
